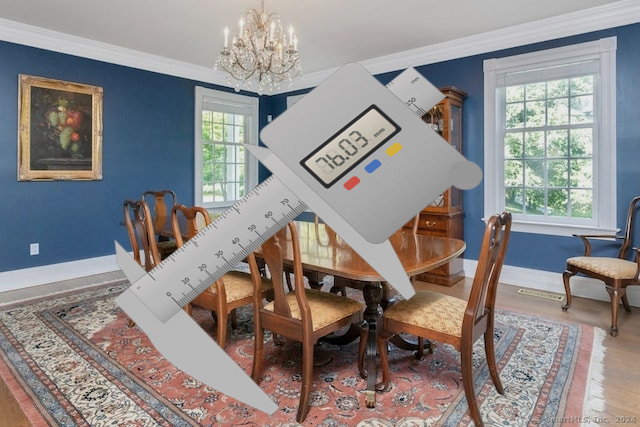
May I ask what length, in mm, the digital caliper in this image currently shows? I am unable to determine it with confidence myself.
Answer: 76.03 mm
